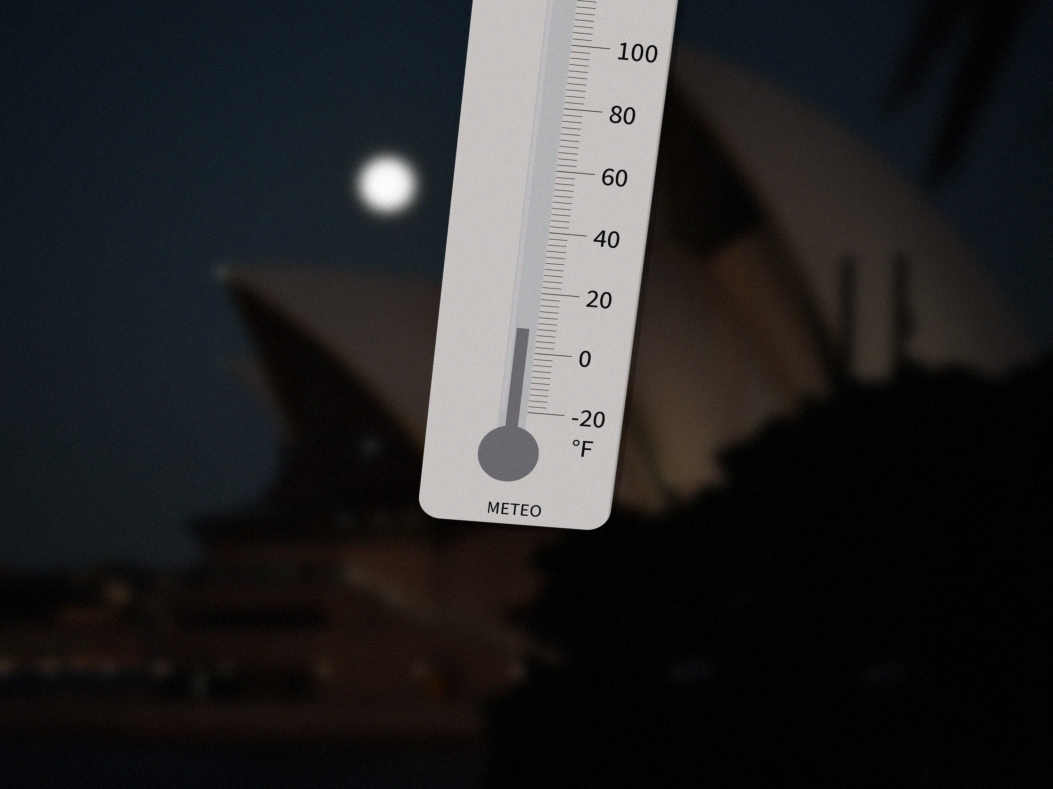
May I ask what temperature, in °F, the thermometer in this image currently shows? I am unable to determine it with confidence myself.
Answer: 8 °F
